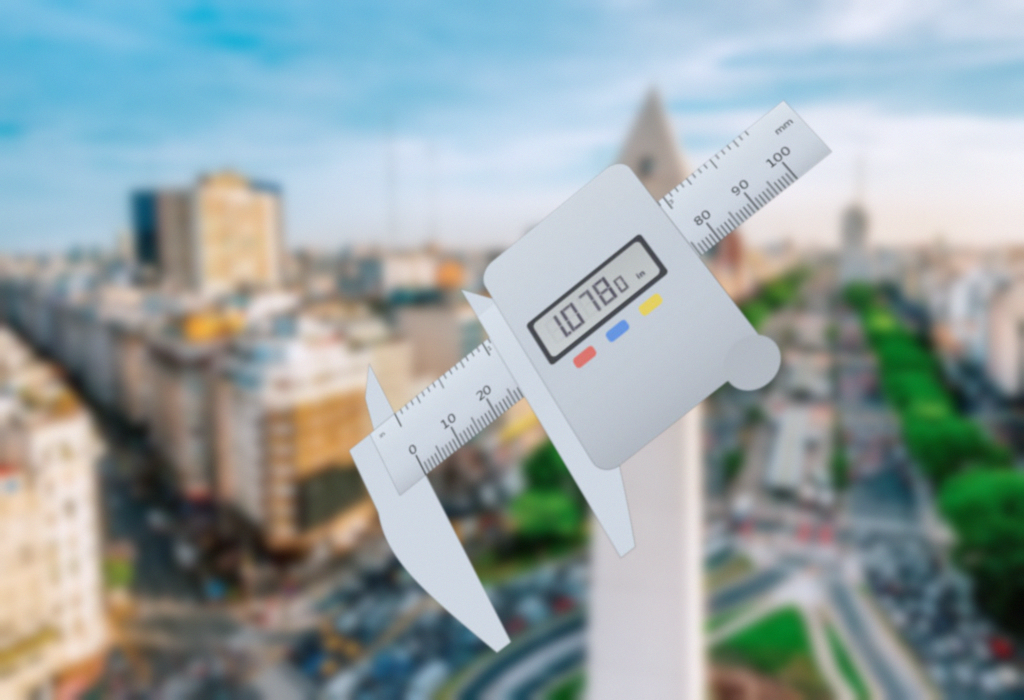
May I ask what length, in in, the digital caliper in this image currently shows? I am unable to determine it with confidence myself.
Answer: 1.0780 in
